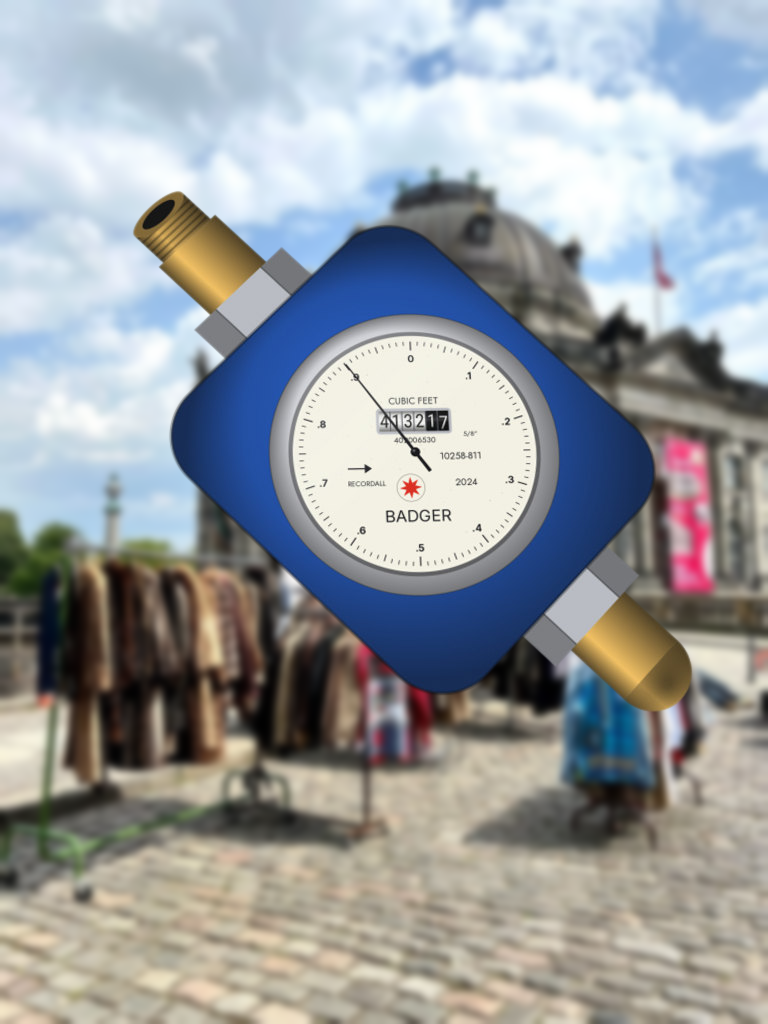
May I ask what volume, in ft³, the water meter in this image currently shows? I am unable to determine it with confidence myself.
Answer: 413216.90 ft³
